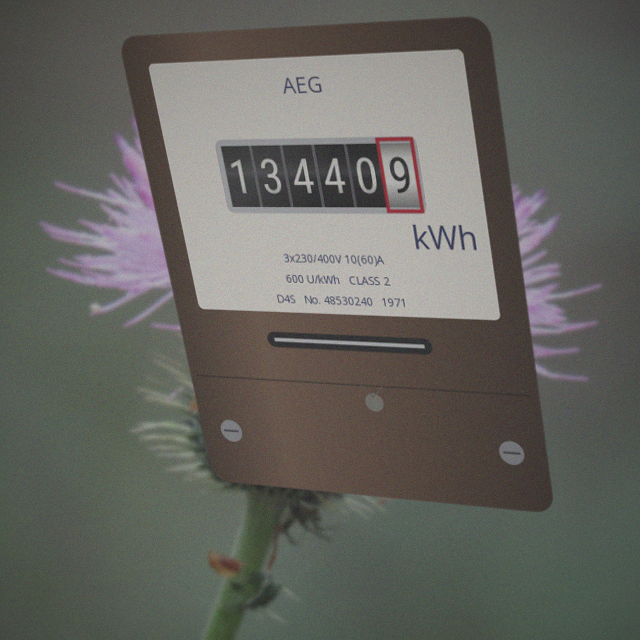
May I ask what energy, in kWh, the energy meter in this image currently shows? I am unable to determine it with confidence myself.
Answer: 13440.9 kWh
